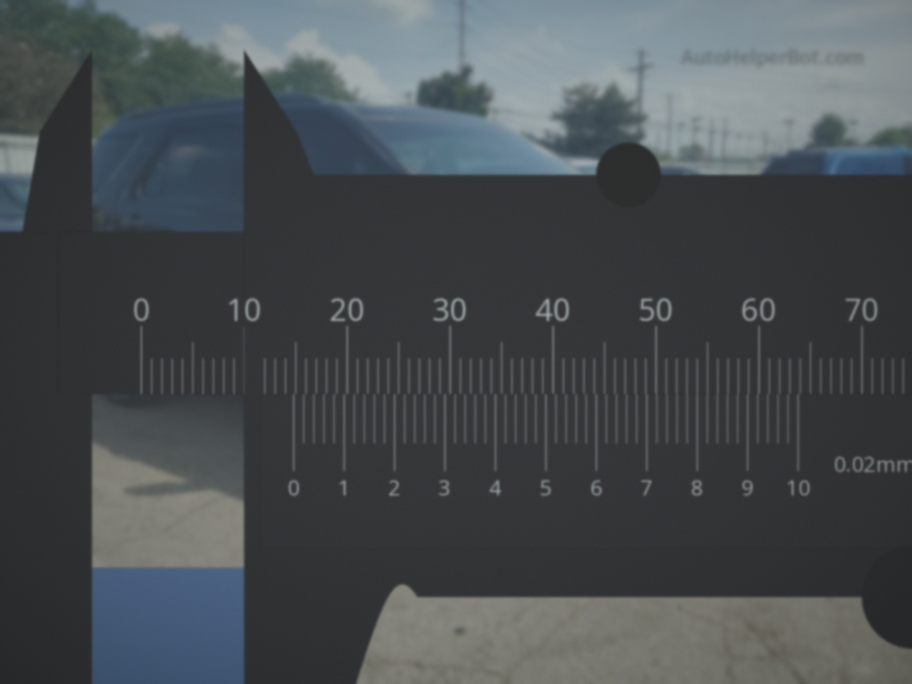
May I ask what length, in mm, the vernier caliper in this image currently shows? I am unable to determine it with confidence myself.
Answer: 14.8 mm
